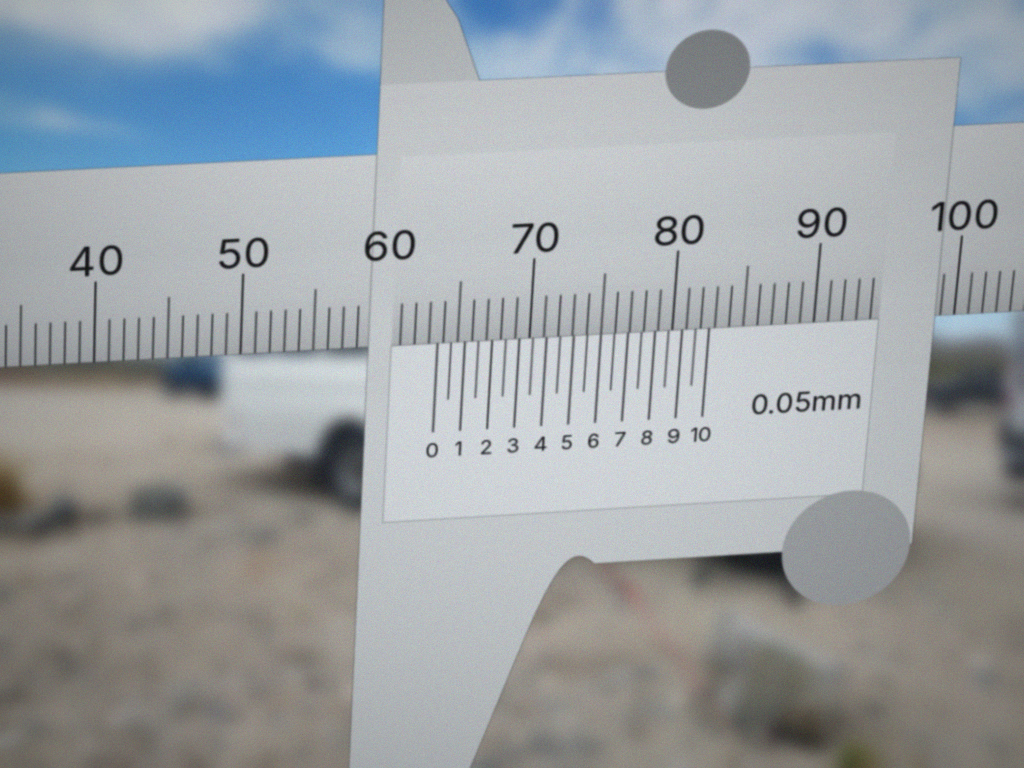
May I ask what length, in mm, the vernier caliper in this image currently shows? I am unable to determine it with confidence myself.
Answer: 63.6 mm
